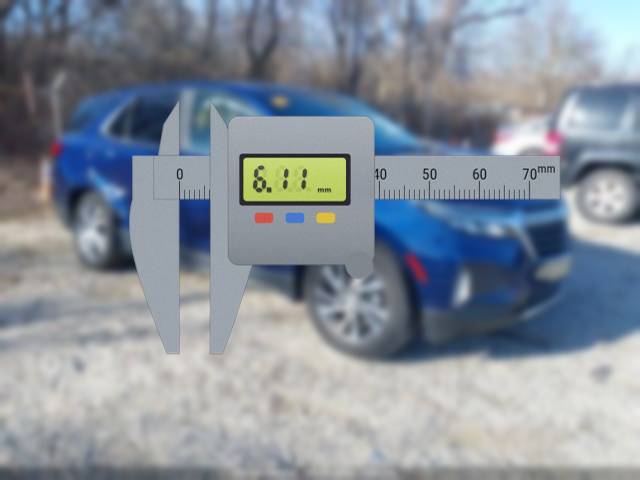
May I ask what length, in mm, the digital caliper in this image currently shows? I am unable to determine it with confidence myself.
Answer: 6.11 mm
